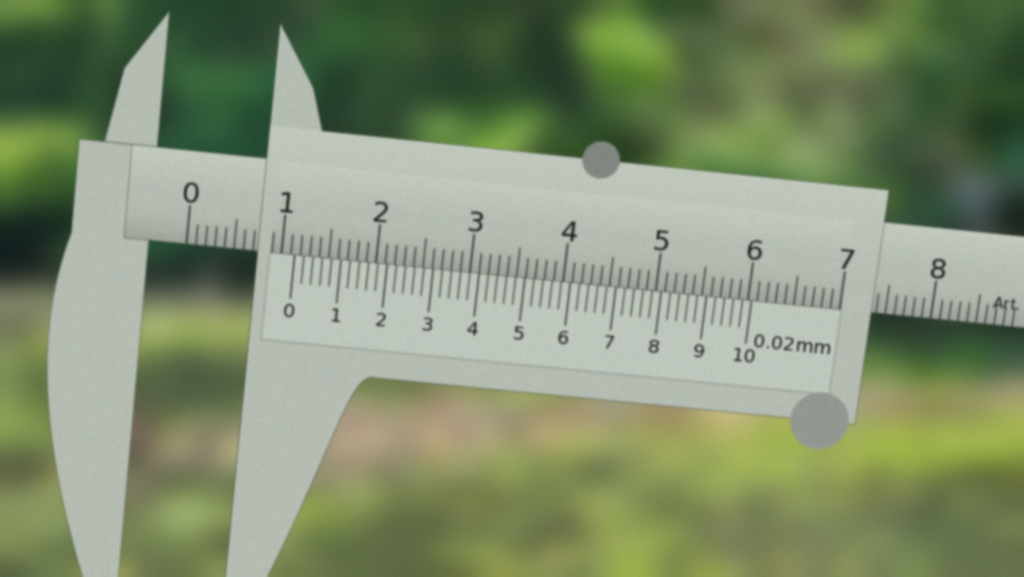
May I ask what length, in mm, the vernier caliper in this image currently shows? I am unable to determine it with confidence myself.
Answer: 11.4 mm
